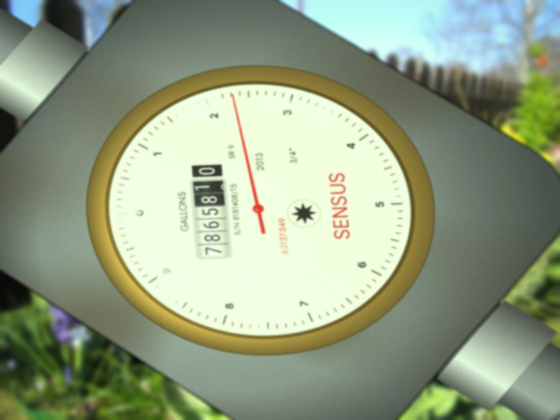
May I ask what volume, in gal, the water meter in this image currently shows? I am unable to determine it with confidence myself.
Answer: 7865812.3 gal
